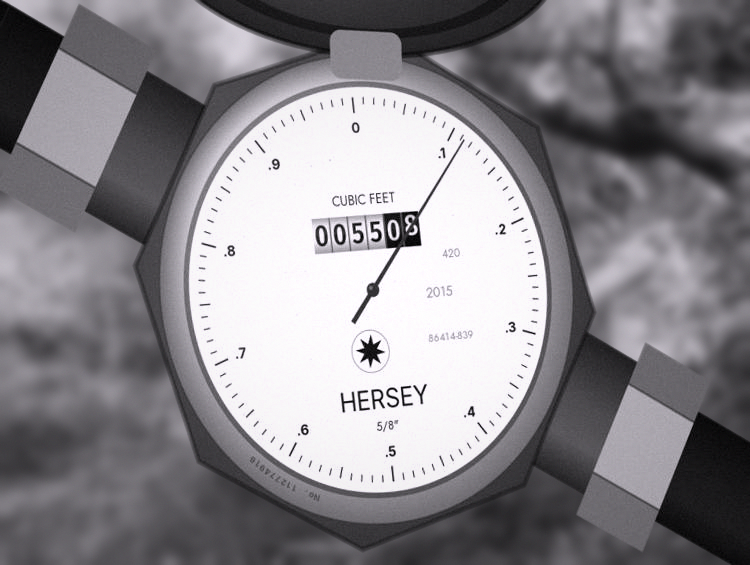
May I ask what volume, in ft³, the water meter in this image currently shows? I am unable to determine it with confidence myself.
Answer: 5508.11 ft³
